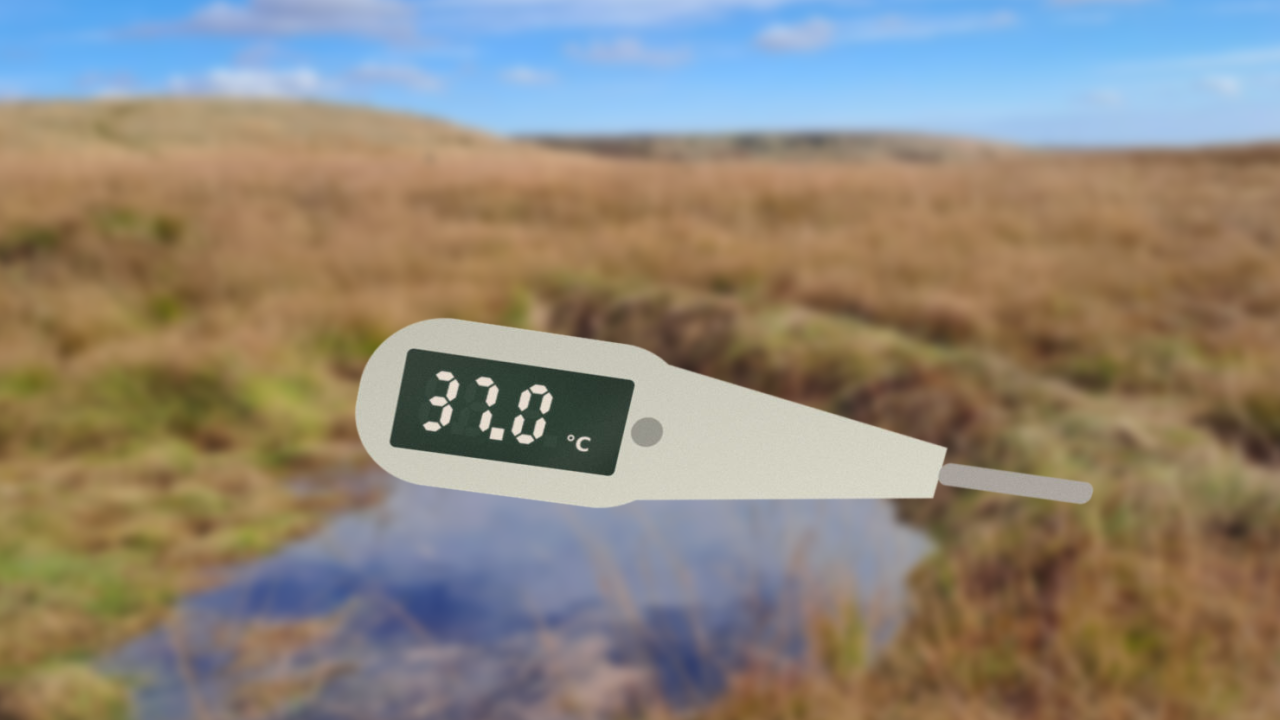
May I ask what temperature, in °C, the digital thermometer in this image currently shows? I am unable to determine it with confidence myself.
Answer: 37.0 °C
